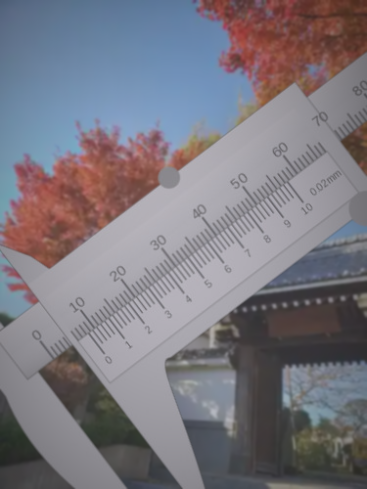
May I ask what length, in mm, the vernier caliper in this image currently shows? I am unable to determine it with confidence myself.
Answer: 8.5 mm
